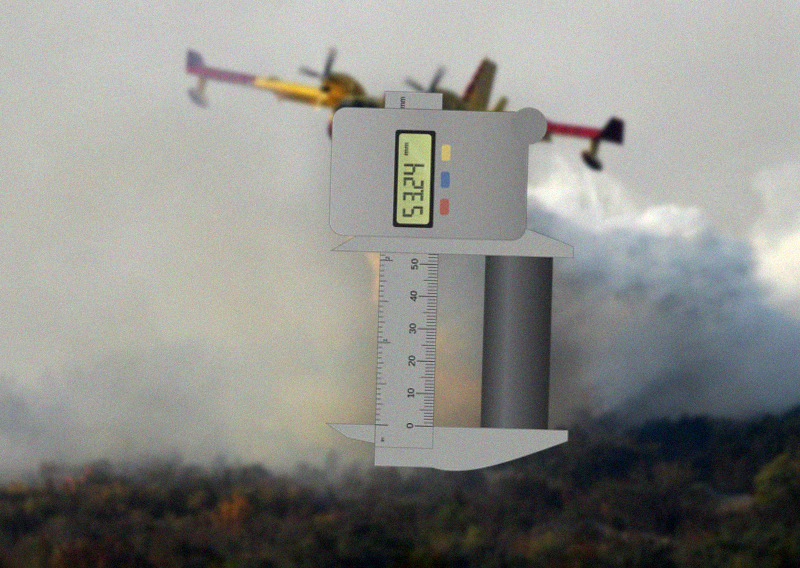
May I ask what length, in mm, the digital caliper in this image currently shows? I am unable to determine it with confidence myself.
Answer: 53.24 mm
